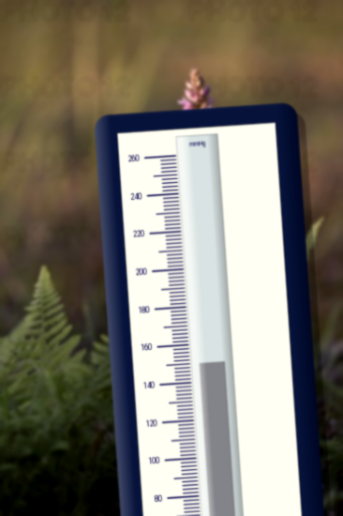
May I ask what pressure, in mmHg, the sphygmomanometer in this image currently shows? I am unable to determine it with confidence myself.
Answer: 150 mmHg
